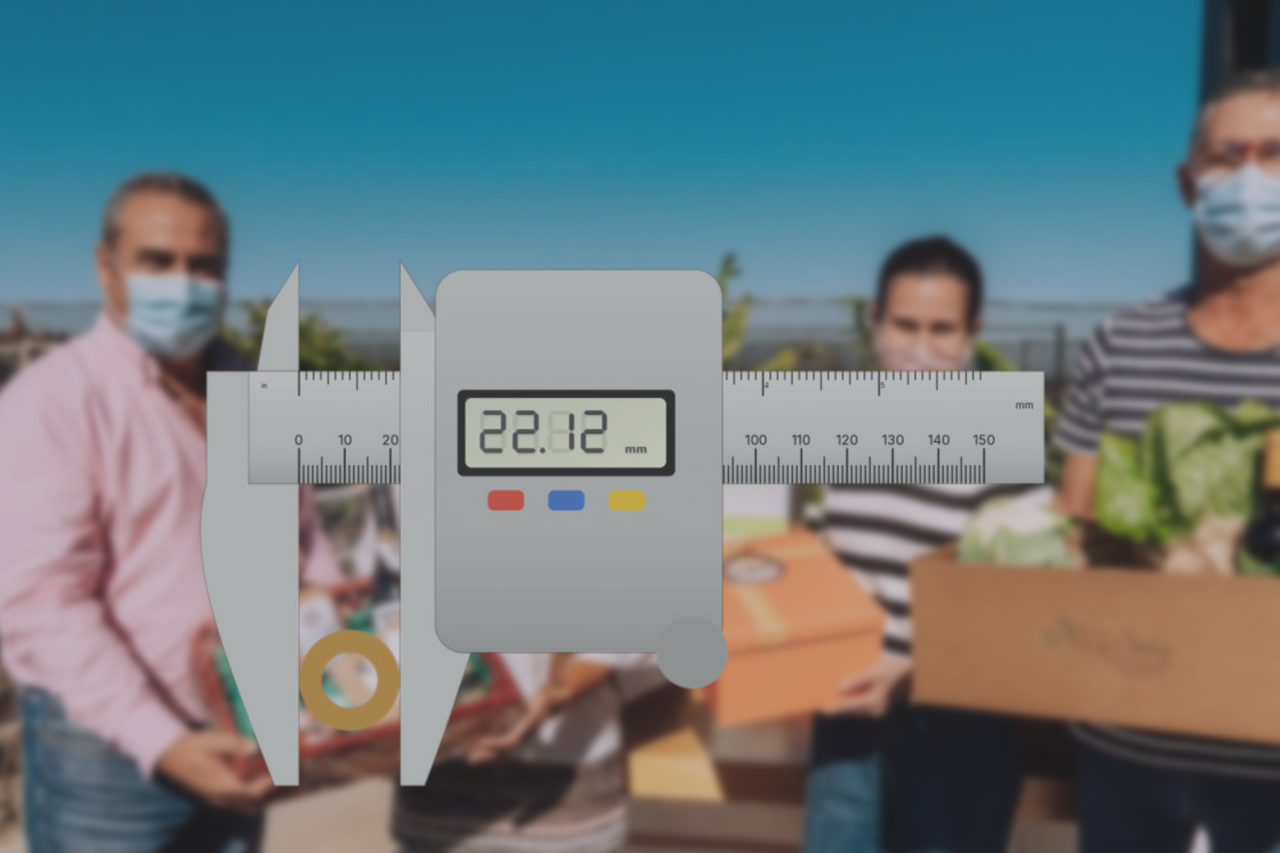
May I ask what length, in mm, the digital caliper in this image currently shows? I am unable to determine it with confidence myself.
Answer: 22.12 mm
